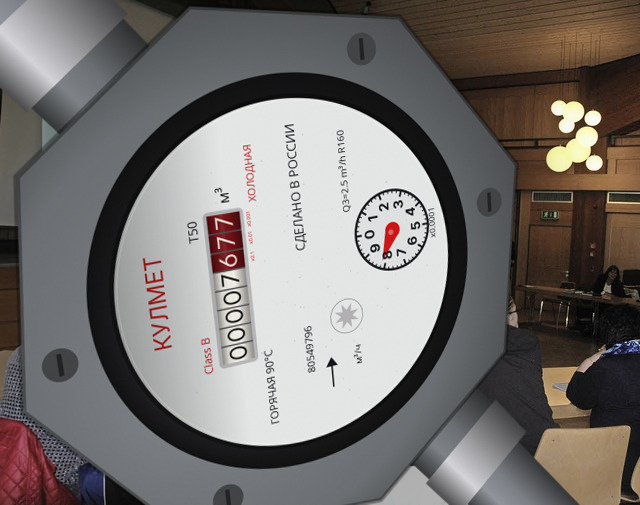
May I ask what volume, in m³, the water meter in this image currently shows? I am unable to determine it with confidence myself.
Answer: 7.6778 m³
